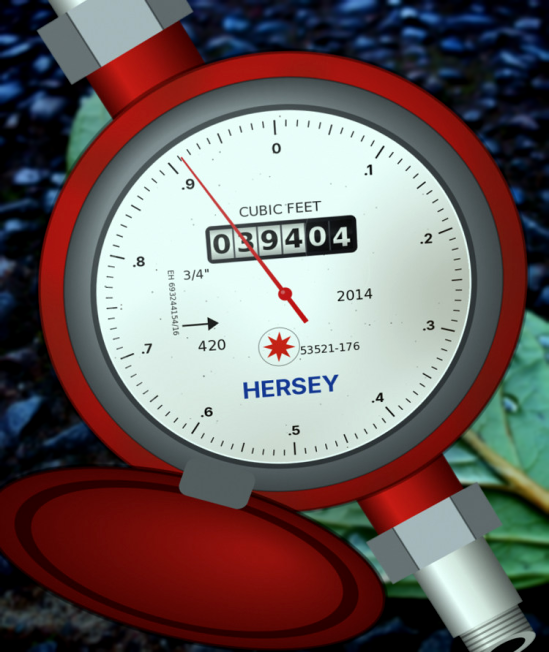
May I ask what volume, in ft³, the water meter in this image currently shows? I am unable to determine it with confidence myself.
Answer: 39403.91 ft³
